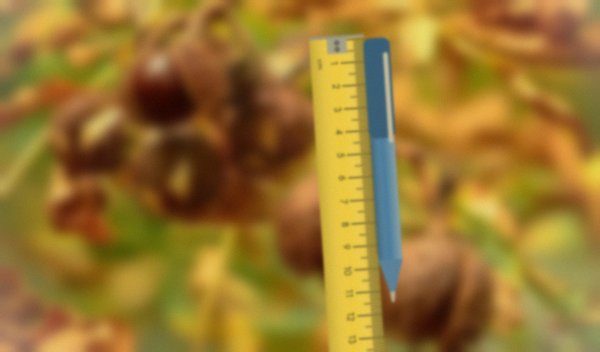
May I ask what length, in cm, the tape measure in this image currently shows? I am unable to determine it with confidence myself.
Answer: 11.5 cm
